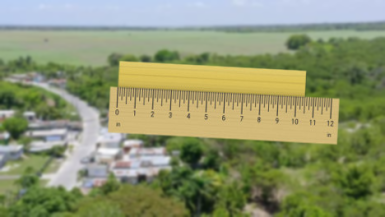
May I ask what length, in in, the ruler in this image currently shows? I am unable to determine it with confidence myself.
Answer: 10.5 in
